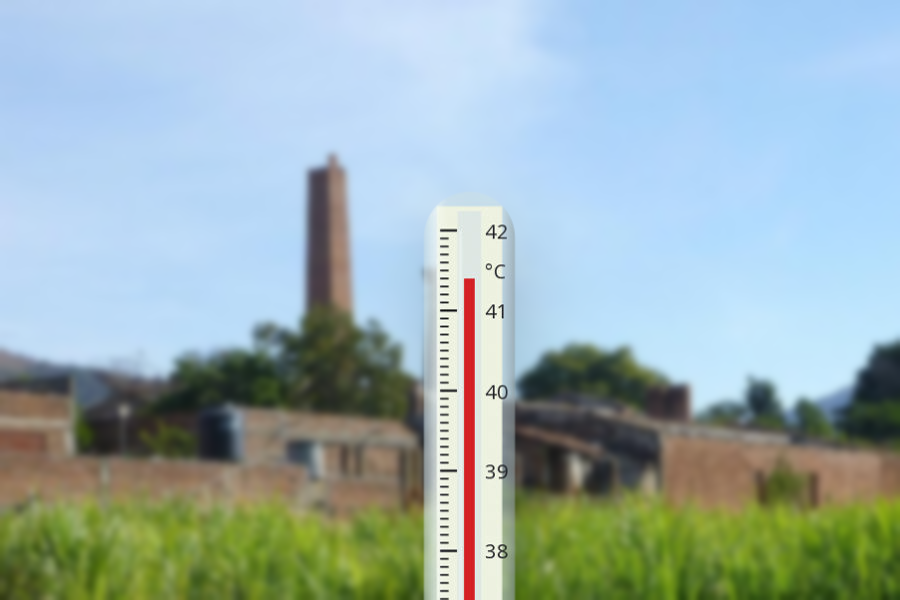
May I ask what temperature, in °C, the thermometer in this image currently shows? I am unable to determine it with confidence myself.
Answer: 41.4 °C
